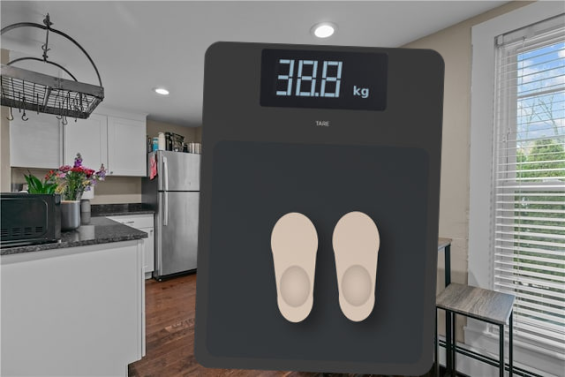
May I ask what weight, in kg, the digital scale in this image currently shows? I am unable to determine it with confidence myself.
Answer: 38.8 kg
